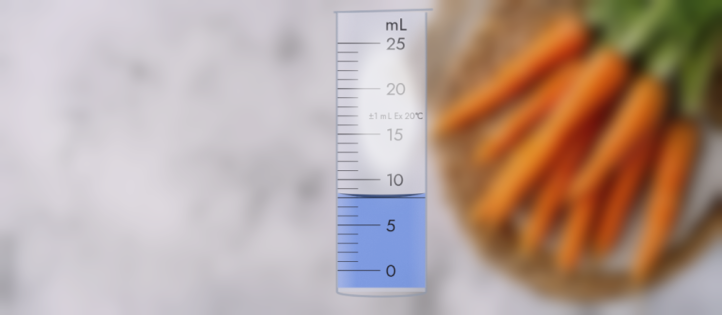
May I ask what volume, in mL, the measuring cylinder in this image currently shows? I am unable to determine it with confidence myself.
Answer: 8 mL
